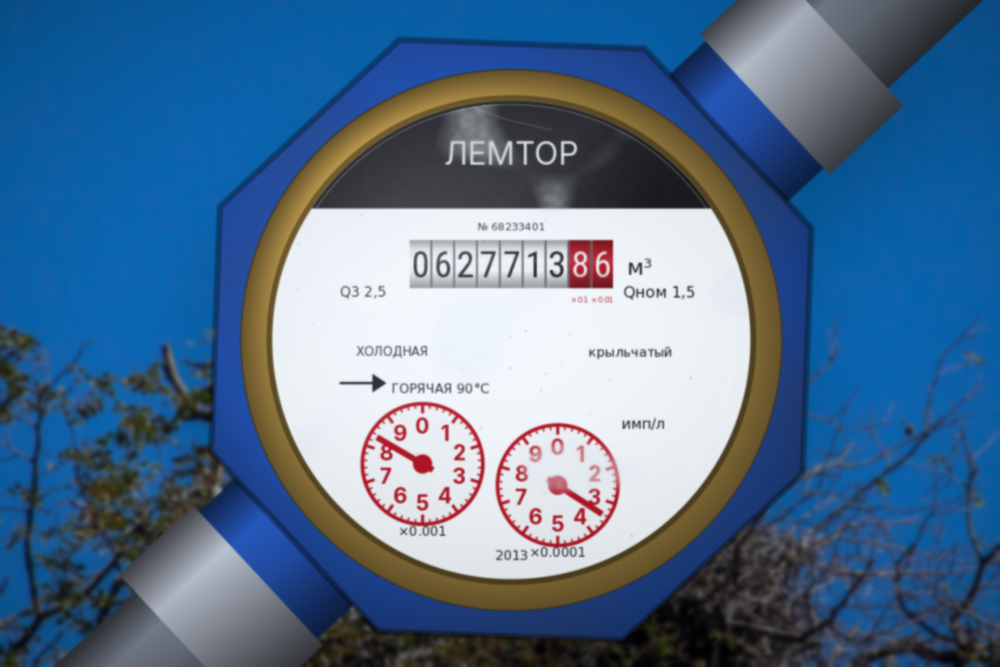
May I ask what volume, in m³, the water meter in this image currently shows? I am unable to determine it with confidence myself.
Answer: 627713.8683 m³
